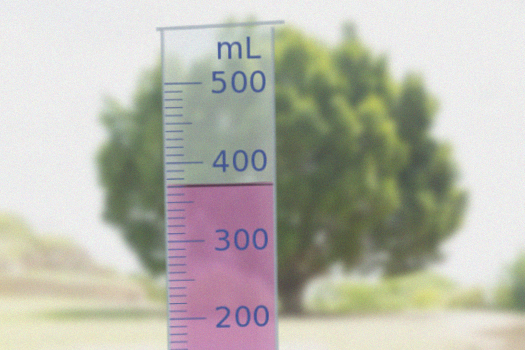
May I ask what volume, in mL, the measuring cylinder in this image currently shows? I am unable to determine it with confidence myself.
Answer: 370 mL
